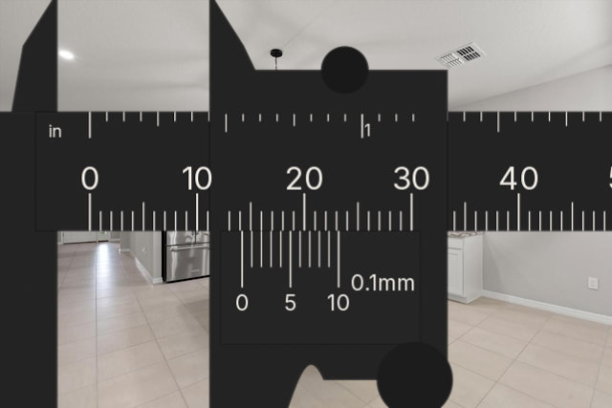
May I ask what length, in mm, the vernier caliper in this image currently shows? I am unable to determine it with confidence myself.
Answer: 14.2 mm
